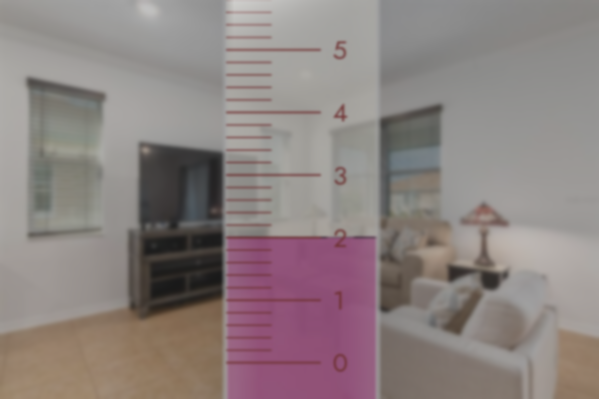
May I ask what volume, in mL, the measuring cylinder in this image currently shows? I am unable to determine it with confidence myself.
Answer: 2 mL
